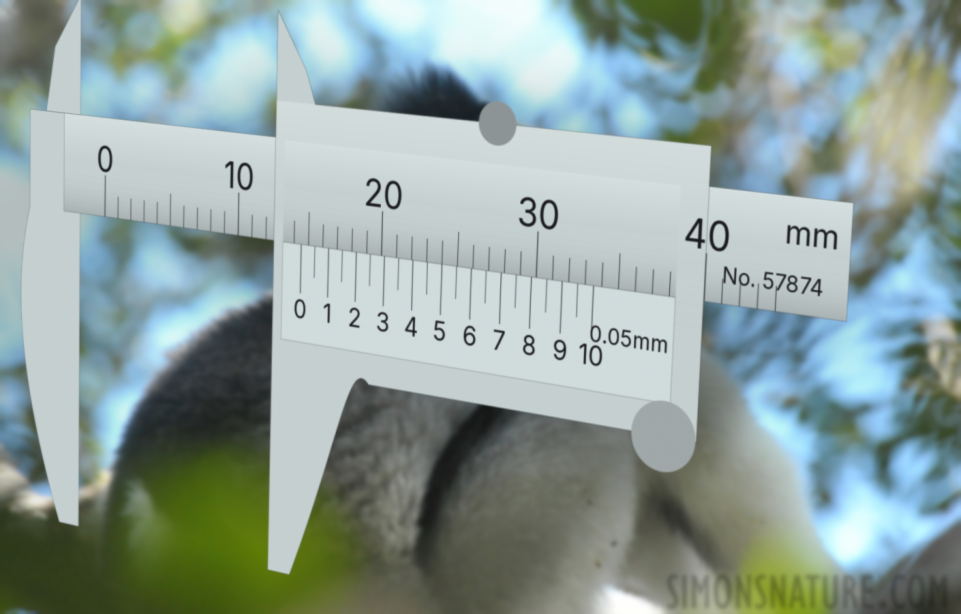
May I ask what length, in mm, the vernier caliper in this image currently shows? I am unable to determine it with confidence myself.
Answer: 14.5 mm
